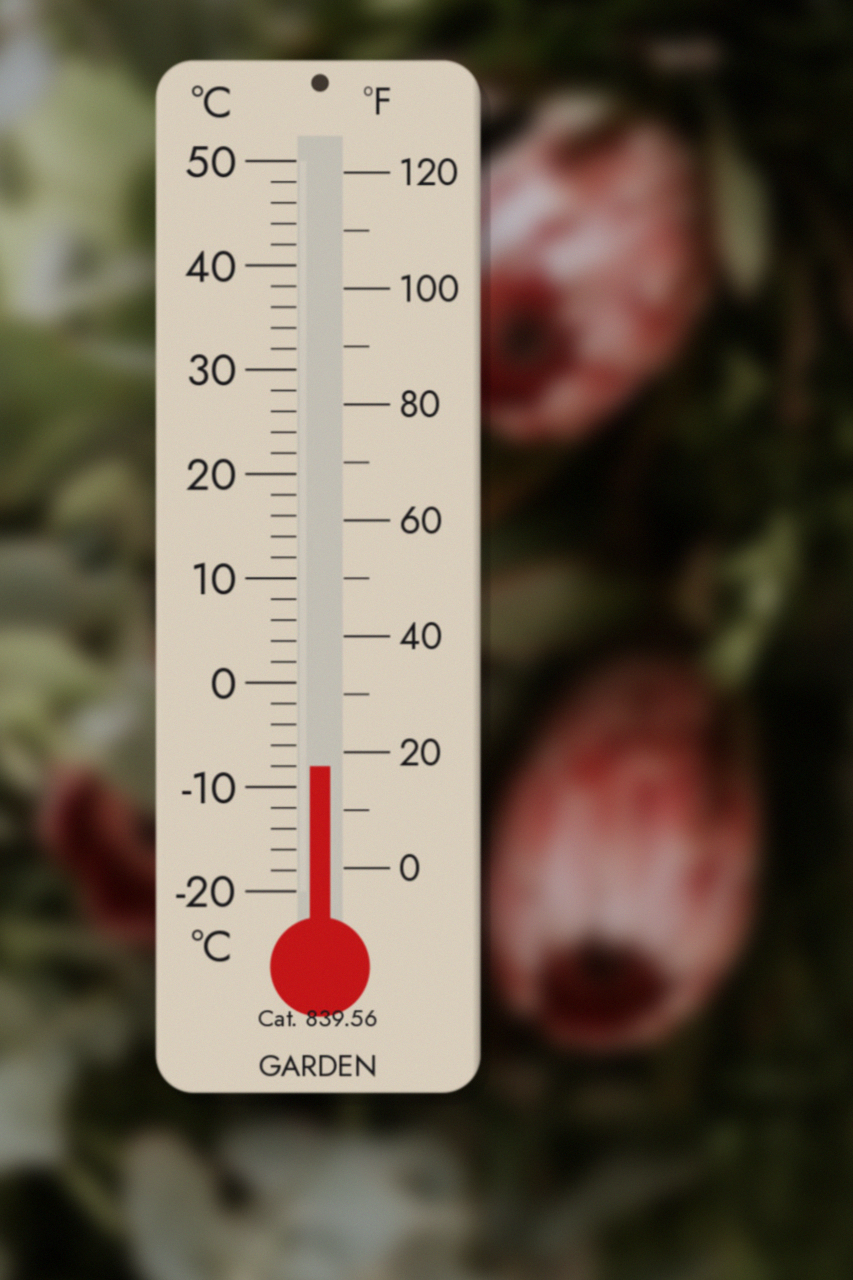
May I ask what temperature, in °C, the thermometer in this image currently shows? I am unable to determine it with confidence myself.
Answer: -8 °C
